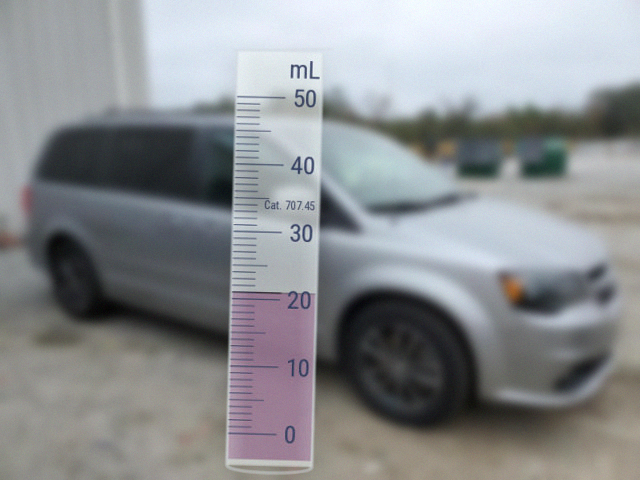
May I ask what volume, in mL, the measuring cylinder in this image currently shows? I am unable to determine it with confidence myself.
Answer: 21 mL
